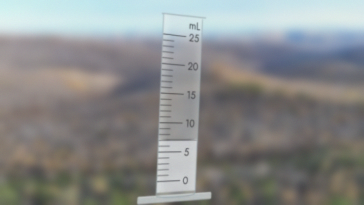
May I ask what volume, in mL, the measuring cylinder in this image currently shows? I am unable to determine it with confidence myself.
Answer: 7 mL
